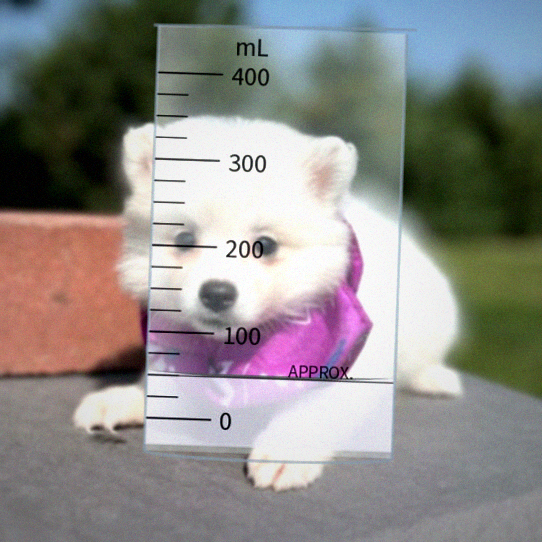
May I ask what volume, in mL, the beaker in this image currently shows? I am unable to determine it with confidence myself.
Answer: 50 mL
